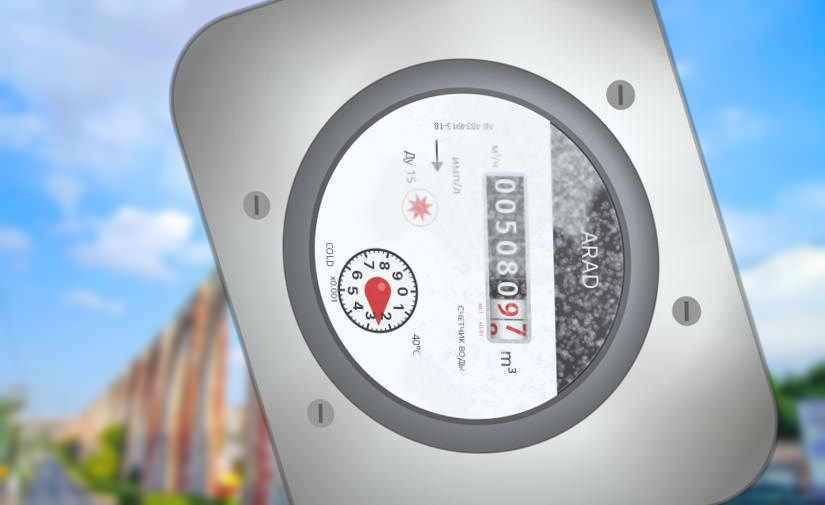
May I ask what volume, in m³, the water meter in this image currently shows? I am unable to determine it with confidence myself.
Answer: 5080.972 m³
